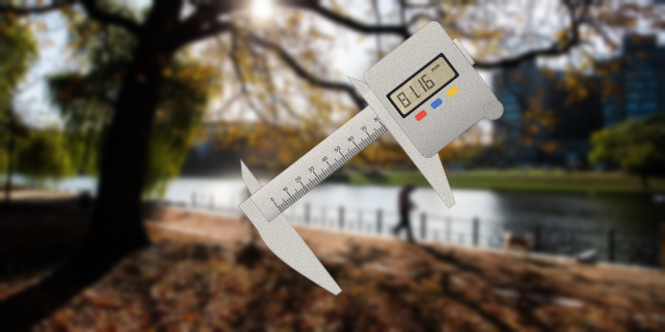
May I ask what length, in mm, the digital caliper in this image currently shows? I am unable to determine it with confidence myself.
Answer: 81.16 mm
